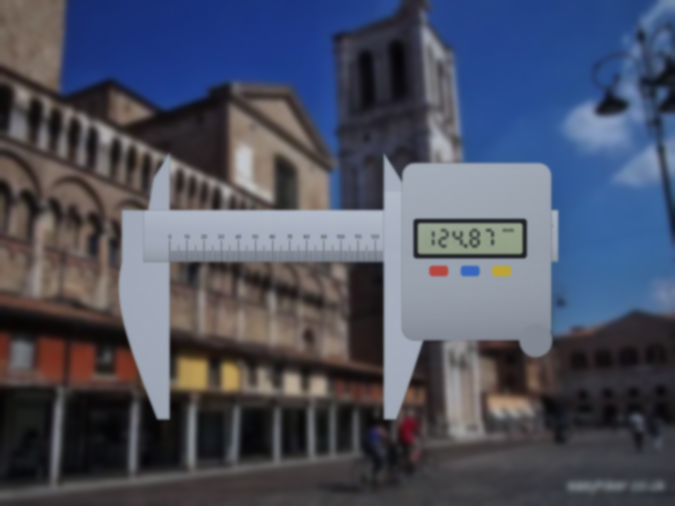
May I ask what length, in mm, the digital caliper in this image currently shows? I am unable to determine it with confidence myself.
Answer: 124.87 mm
